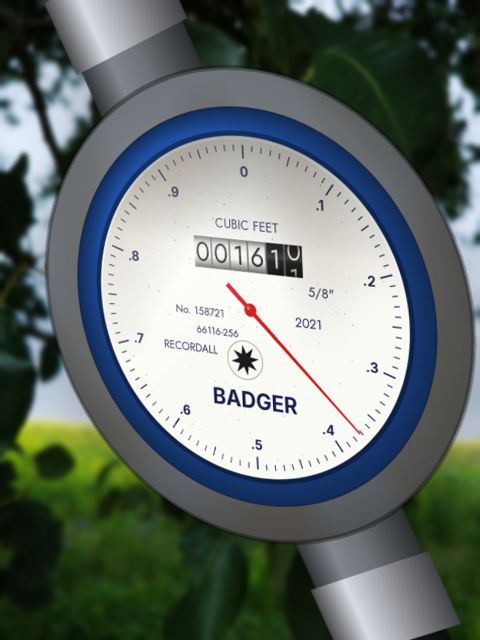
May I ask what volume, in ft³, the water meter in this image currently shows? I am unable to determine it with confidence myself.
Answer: 1610.37 ft³
